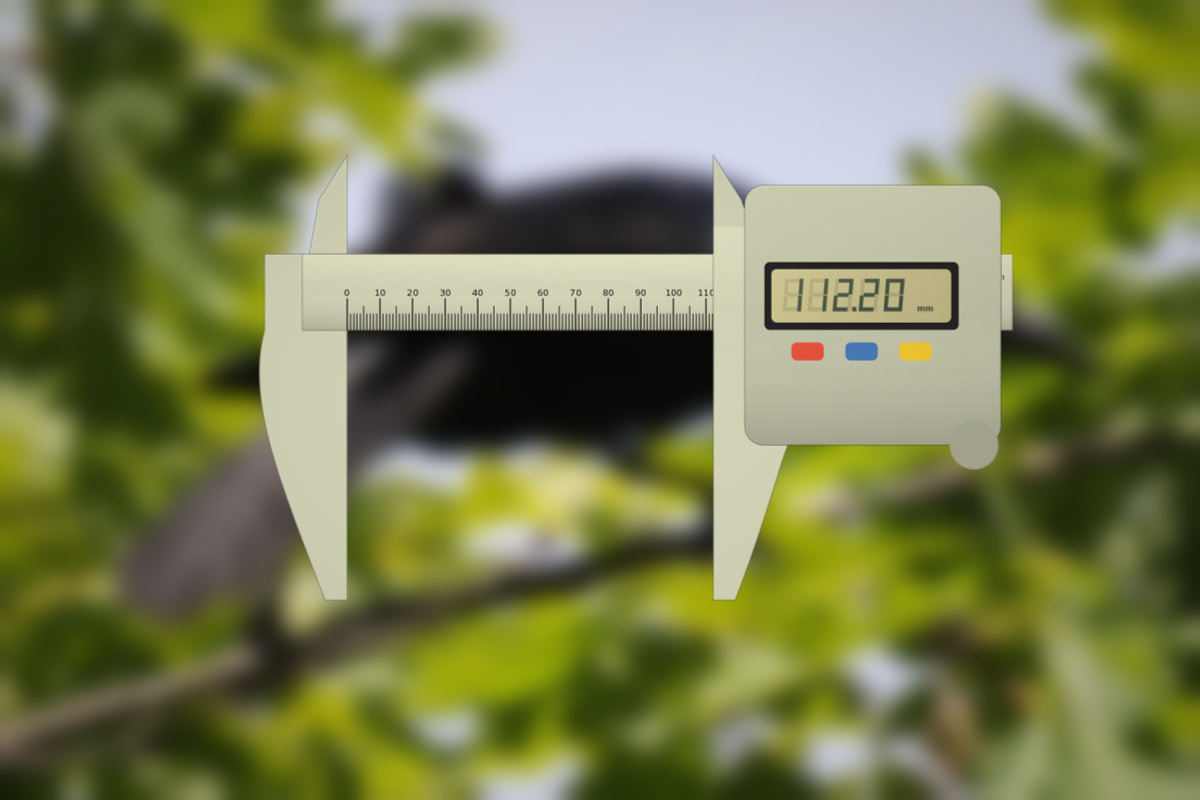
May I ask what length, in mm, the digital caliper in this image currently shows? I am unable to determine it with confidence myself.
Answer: 112.20 mm
